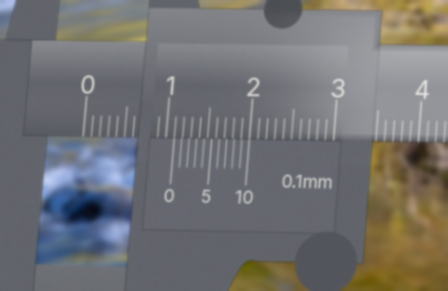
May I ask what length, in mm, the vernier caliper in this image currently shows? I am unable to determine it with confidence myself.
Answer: 11.0 mm
